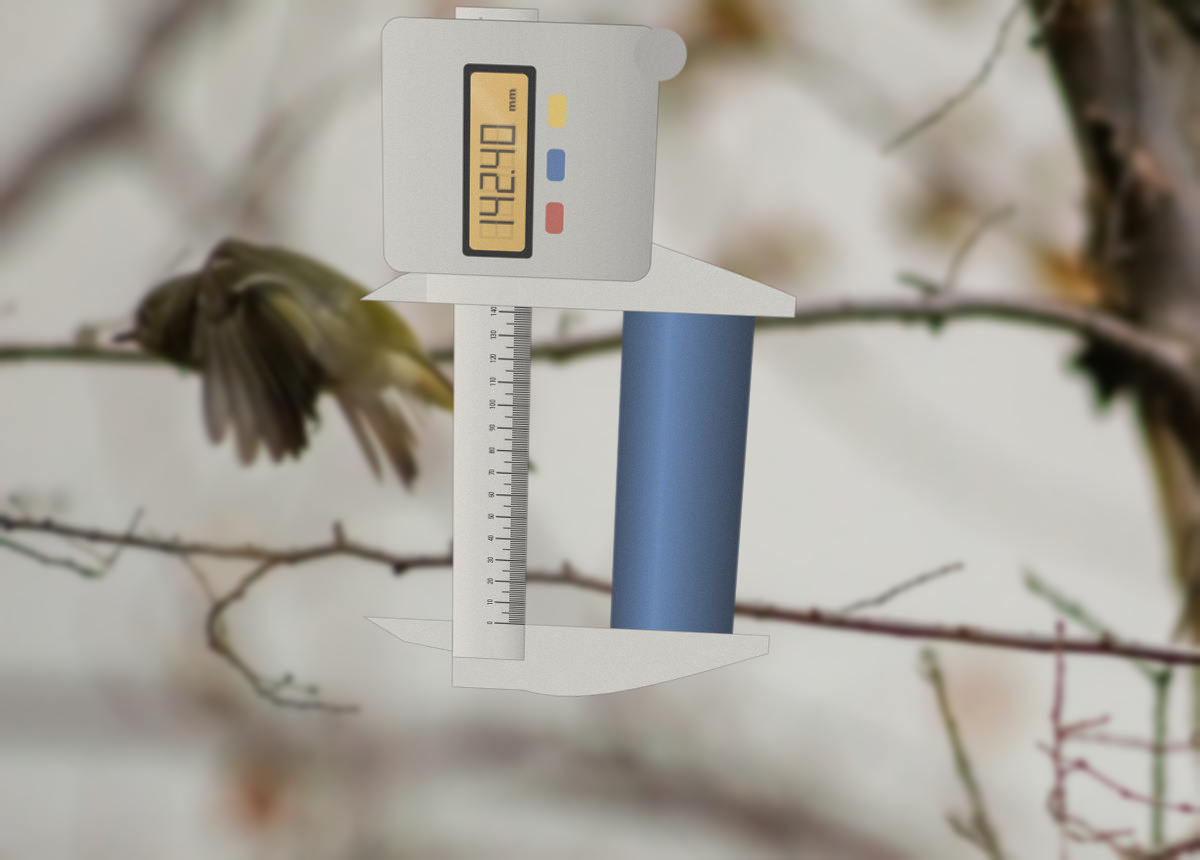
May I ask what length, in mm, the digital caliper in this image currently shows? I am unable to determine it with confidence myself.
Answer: 142.40 mm
